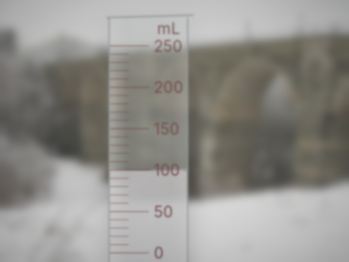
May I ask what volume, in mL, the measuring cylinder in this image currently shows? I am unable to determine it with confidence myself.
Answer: 100 mL
